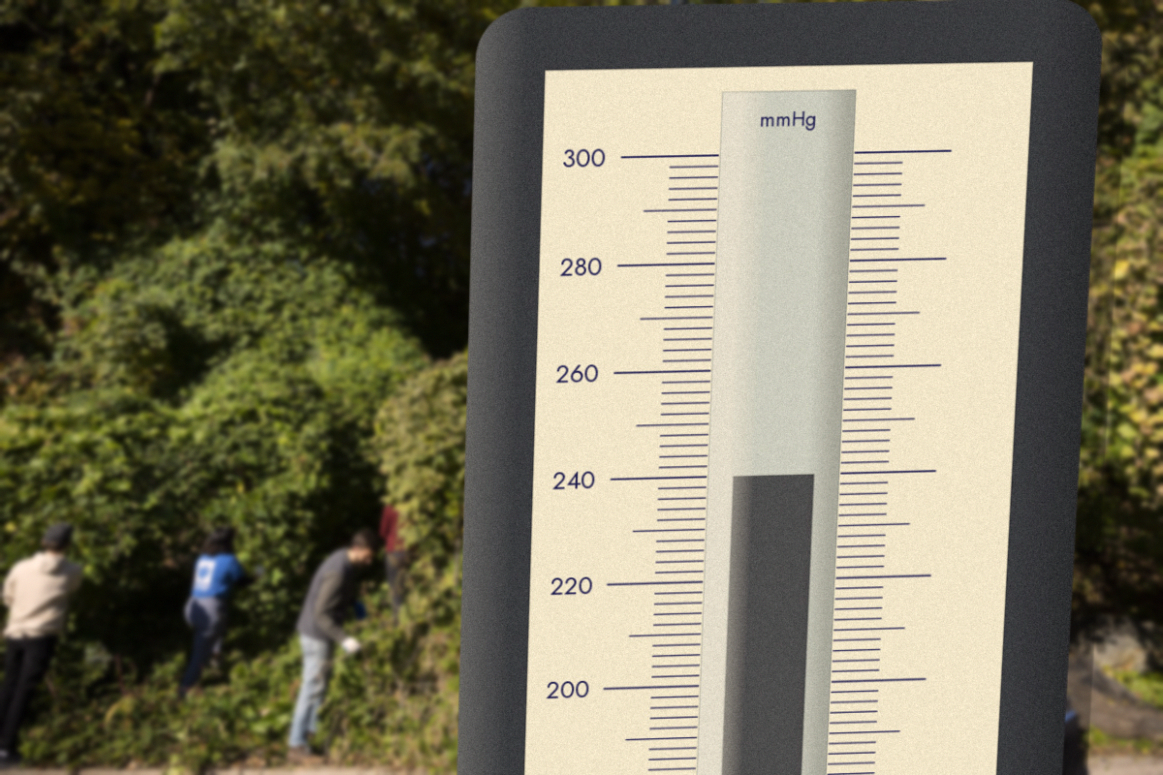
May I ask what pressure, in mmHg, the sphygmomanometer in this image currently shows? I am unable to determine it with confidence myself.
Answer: 240 mmHg
